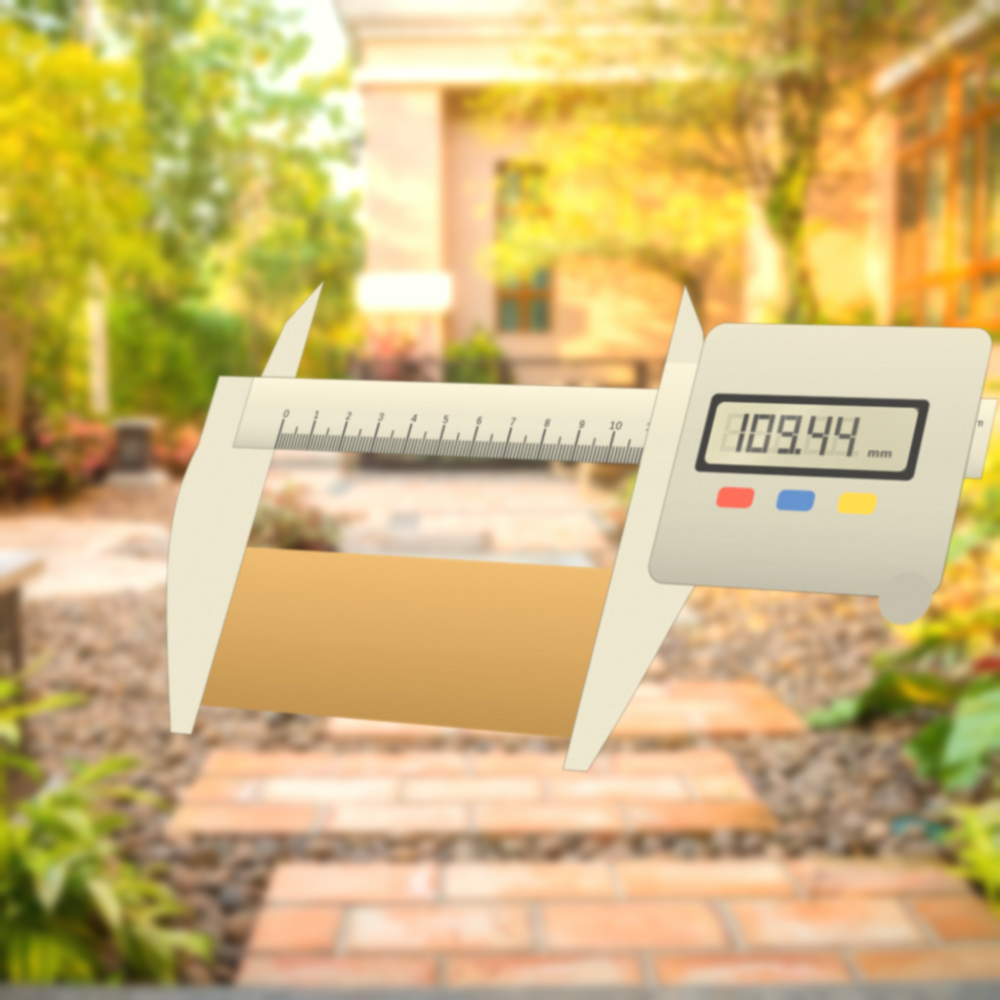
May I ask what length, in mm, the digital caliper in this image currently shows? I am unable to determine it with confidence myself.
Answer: 109.44 mm
